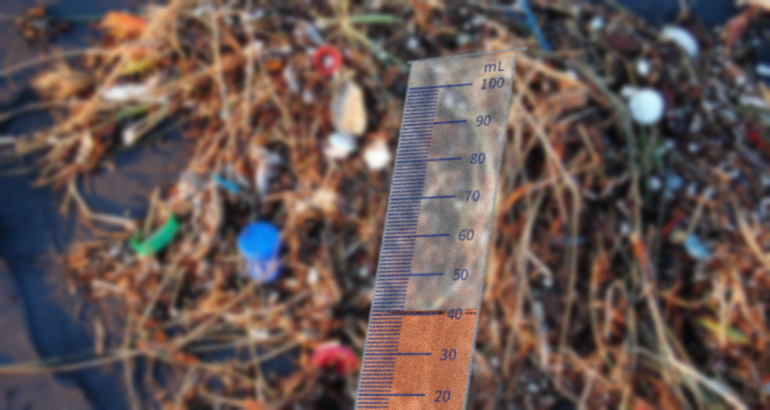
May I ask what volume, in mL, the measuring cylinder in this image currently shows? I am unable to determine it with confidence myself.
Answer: 40 mL
